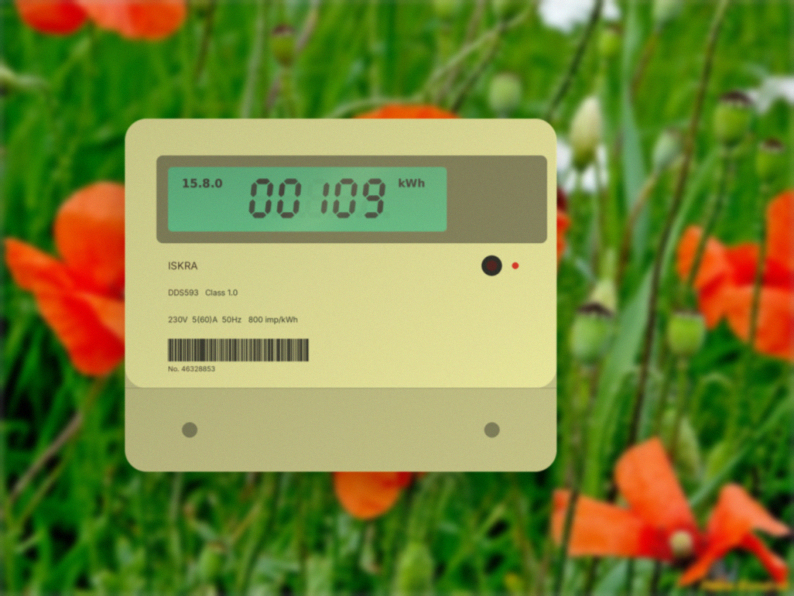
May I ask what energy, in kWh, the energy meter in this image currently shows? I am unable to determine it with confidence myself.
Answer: 109 kWh
